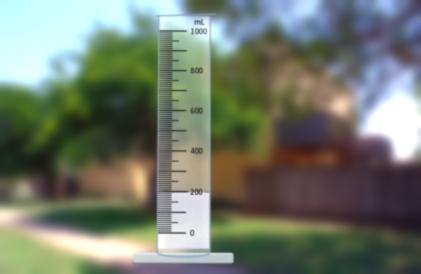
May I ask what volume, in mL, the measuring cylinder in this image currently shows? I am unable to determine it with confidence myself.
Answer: 200 mL
